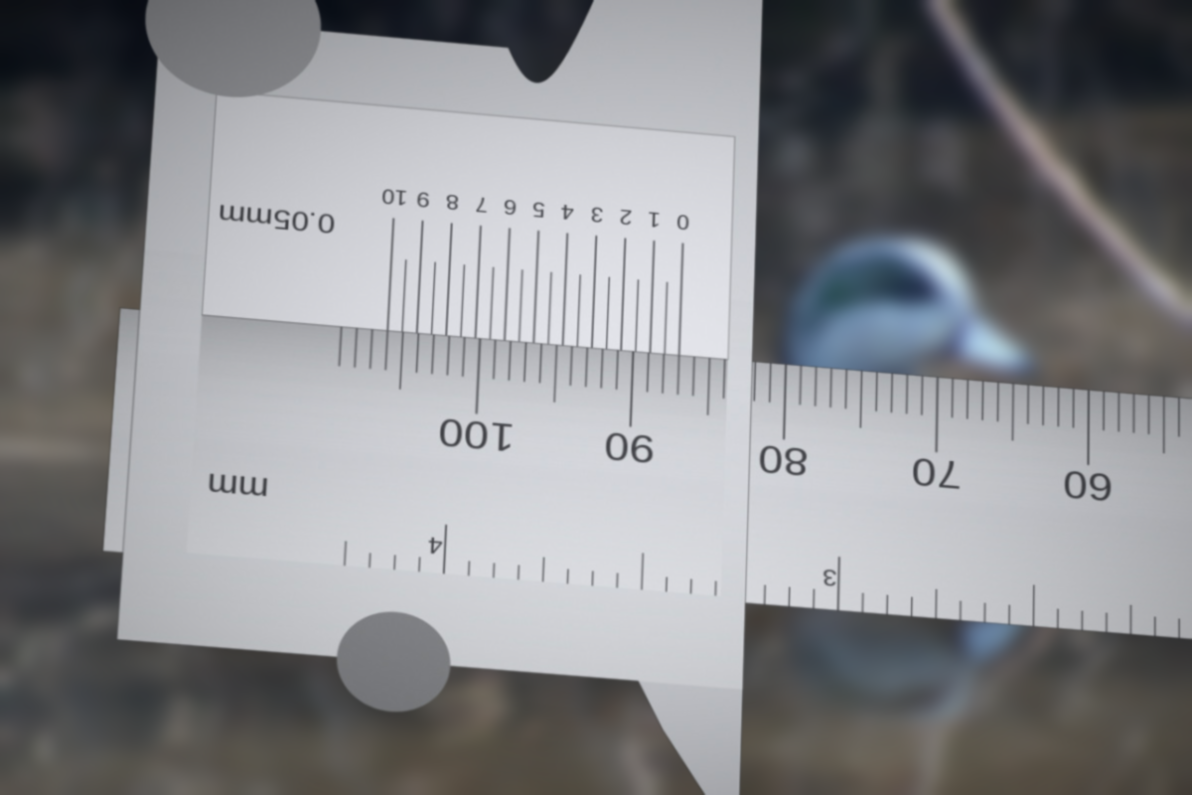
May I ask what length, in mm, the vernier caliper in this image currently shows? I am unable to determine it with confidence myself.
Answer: 87.0 mm
